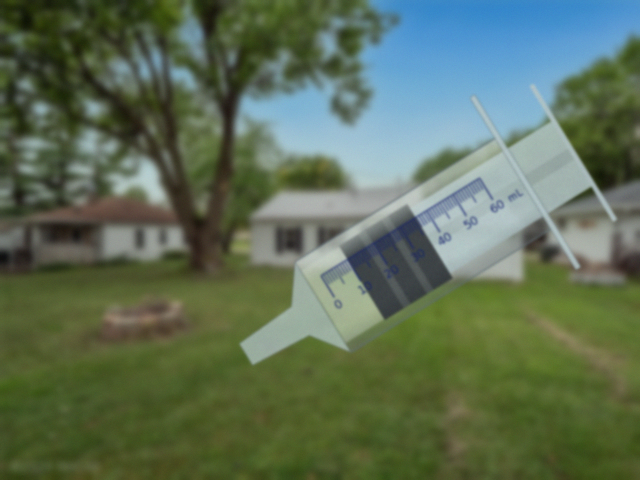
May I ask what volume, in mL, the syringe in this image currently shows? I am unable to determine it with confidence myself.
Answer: 10 mL
